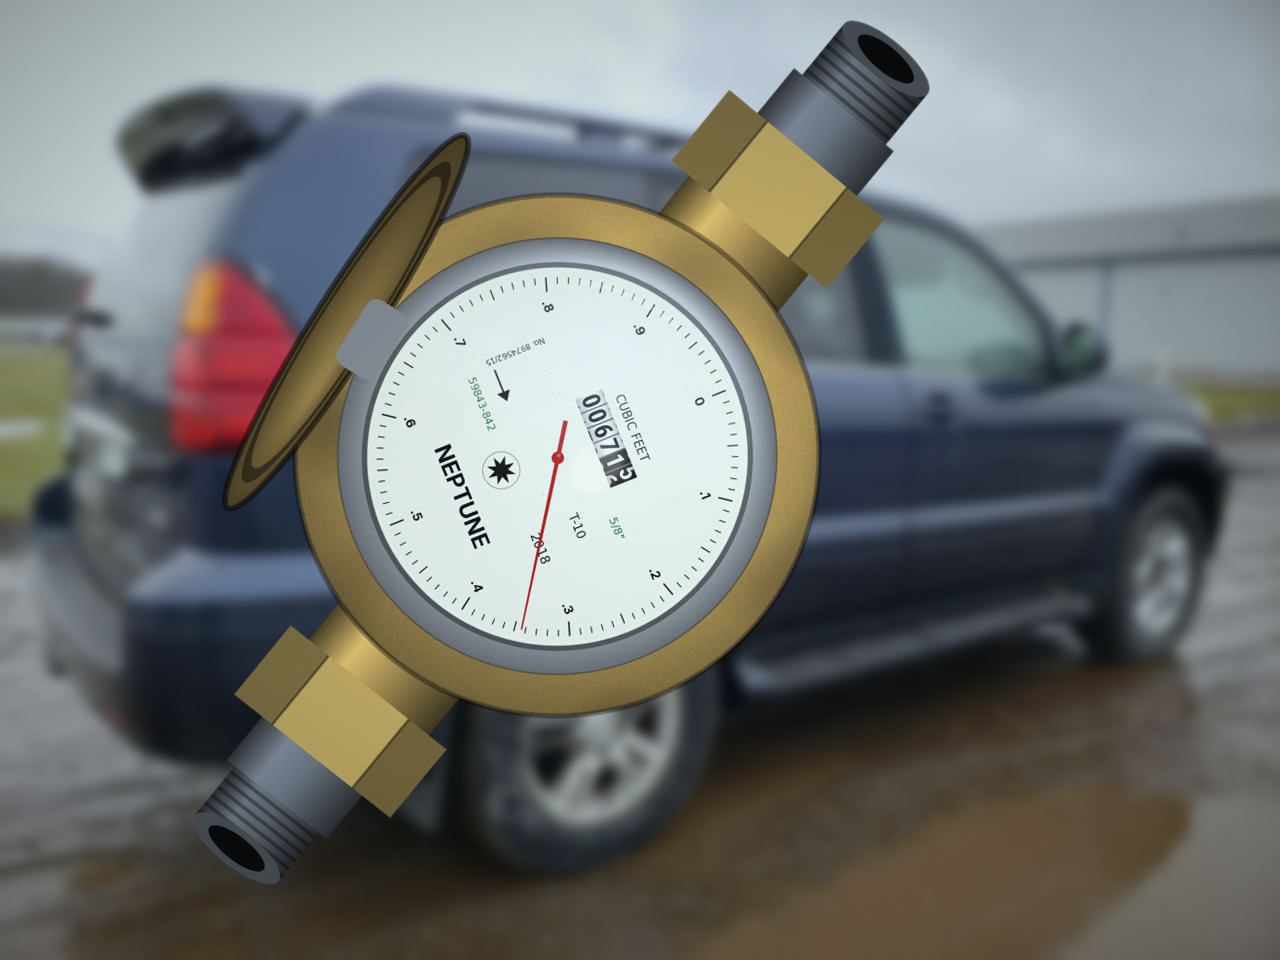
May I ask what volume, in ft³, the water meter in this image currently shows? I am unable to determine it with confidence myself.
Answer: 6715.34 ft³
